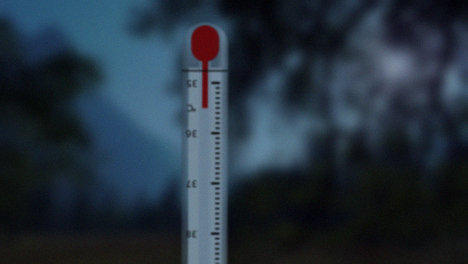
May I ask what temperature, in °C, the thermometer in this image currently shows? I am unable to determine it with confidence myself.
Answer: 35.5 °C
